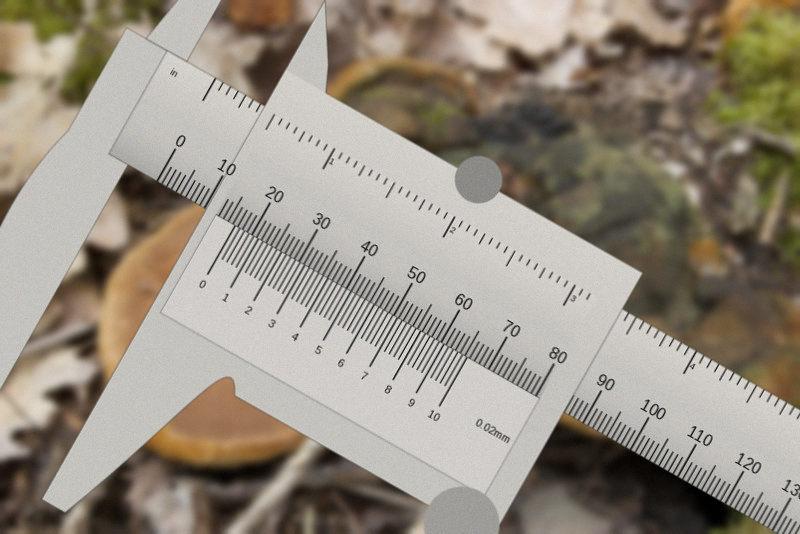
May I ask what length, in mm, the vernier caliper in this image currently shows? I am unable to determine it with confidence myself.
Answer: 16.5 mm
